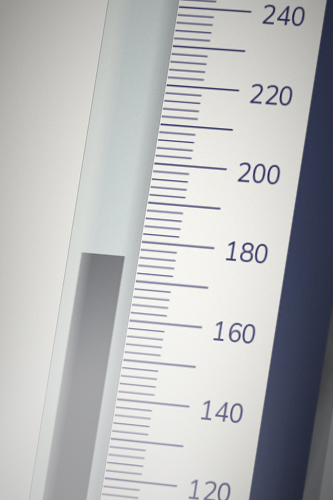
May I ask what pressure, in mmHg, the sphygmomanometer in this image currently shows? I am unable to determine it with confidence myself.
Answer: 176 mmHg
